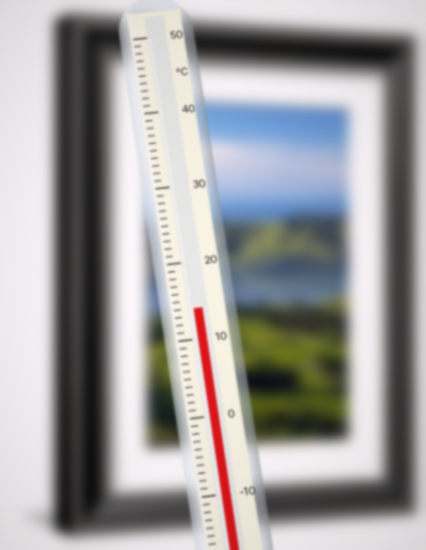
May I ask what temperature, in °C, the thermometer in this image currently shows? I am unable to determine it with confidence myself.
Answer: 14 °C
